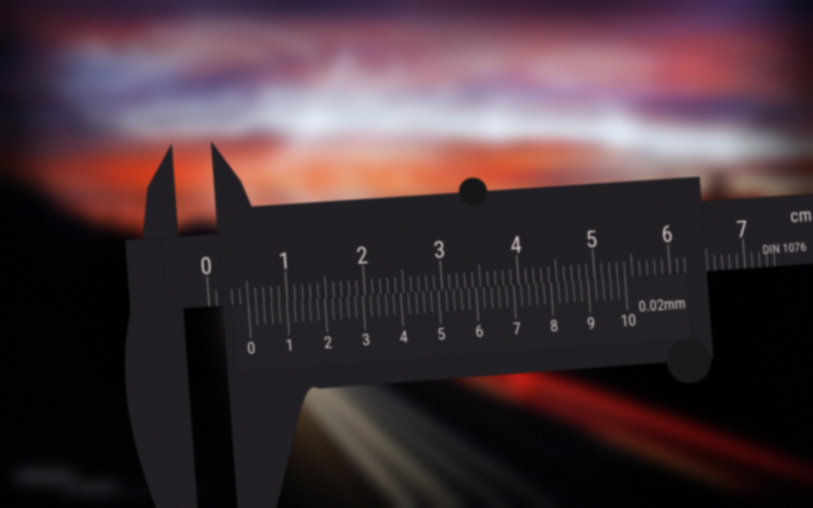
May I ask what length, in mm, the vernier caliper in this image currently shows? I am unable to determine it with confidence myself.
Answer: 5.0 mm
